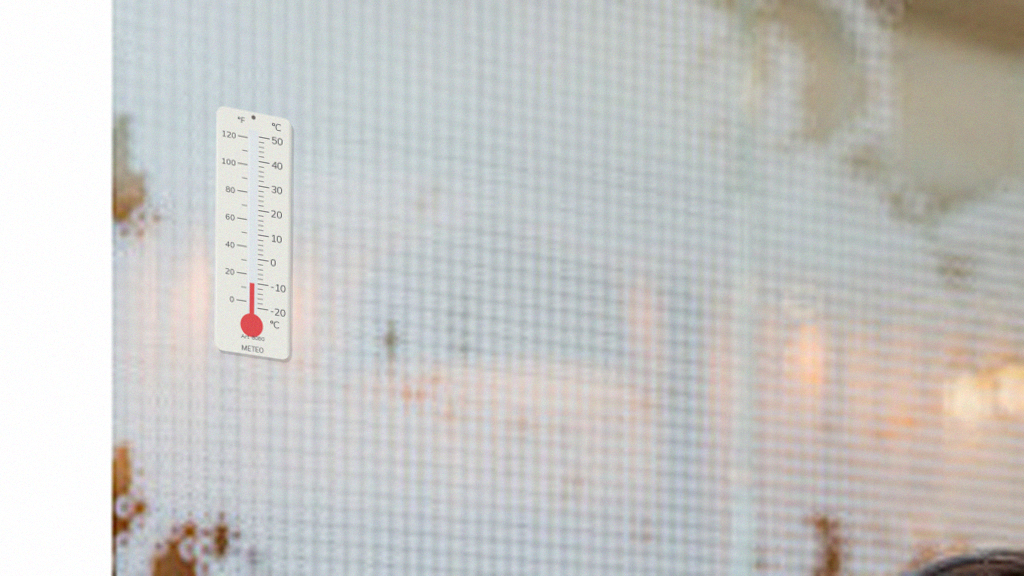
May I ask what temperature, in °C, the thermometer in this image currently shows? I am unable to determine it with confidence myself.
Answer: -10 °C
